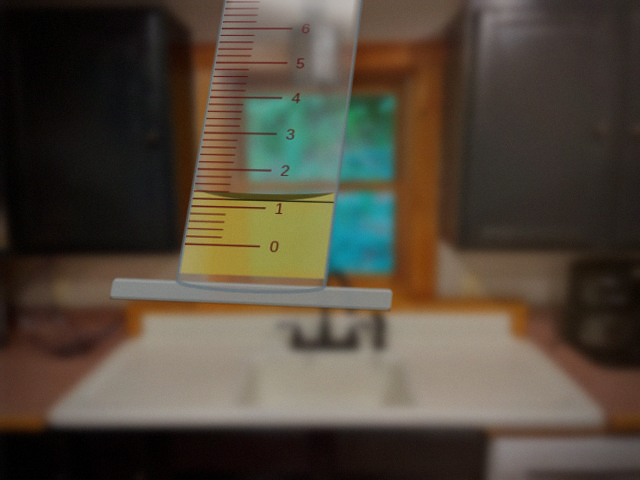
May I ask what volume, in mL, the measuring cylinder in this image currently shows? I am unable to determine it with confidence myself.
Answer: 1.2 mL
